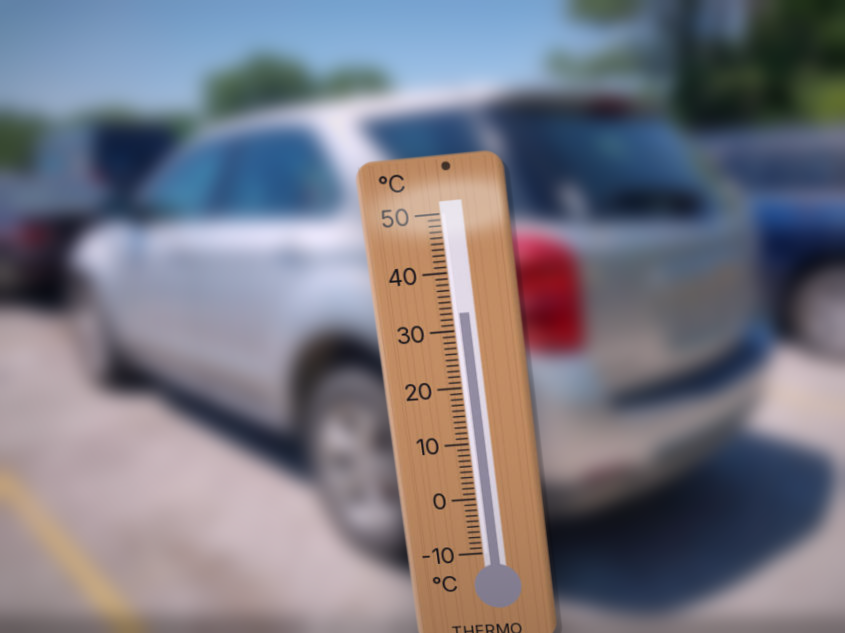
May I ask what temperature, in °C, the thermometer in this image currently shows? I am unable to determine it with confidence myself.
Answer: 33 °C
